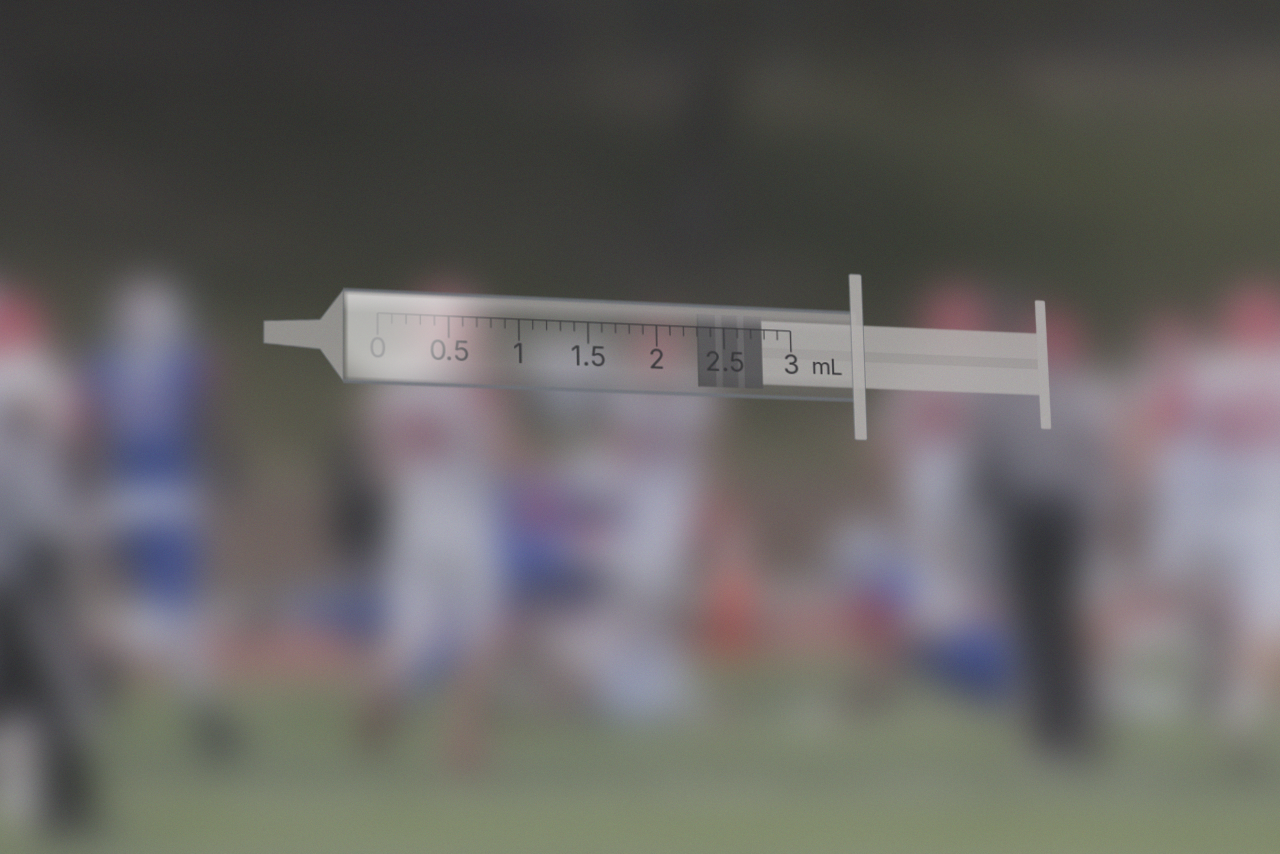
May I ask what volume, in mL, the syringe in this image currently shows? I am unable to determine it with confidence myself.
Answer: 2.3 mL
